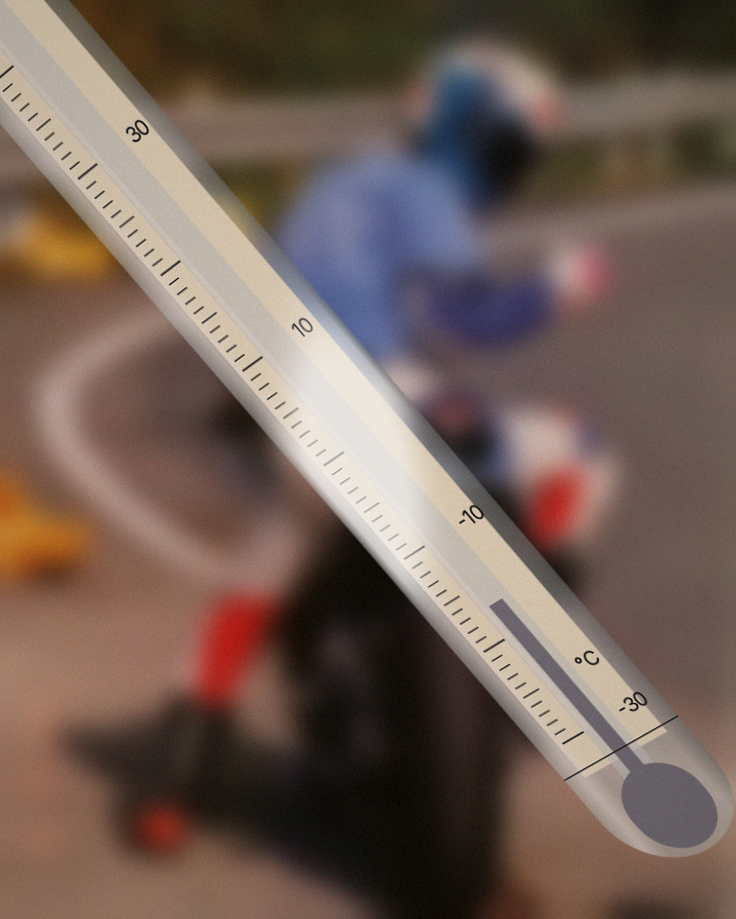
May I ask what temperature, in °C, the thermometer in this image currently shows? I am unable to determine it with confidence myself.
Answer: -17 °C
